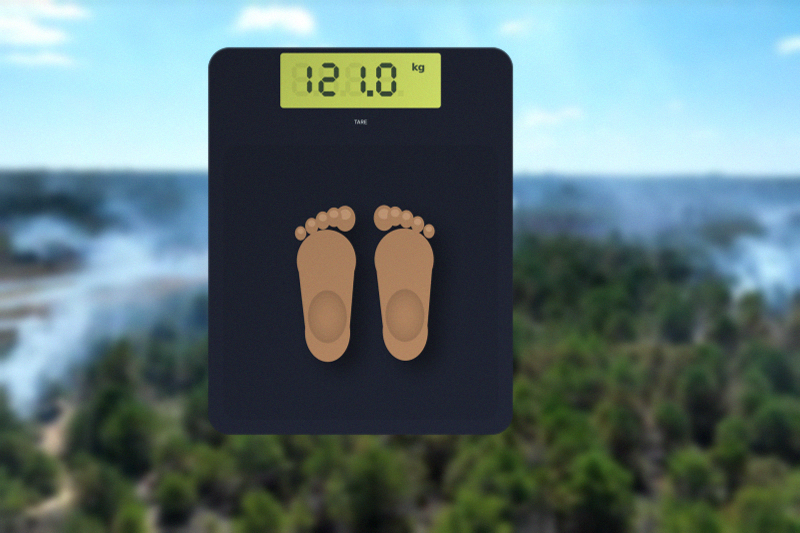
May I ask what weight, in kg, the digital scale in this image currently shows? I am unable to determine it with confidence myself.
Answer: 121.0 kg
